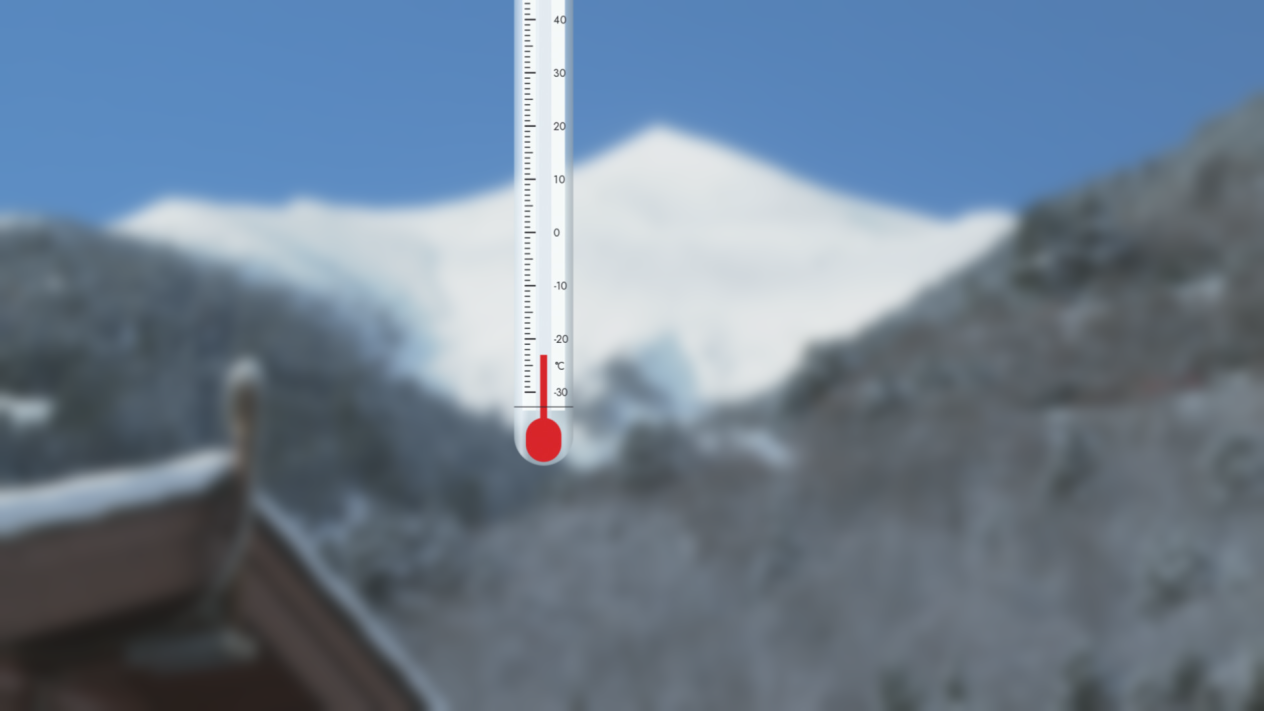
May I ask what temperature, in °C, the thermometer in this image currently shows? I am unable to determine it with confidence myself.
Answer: -23 °C
